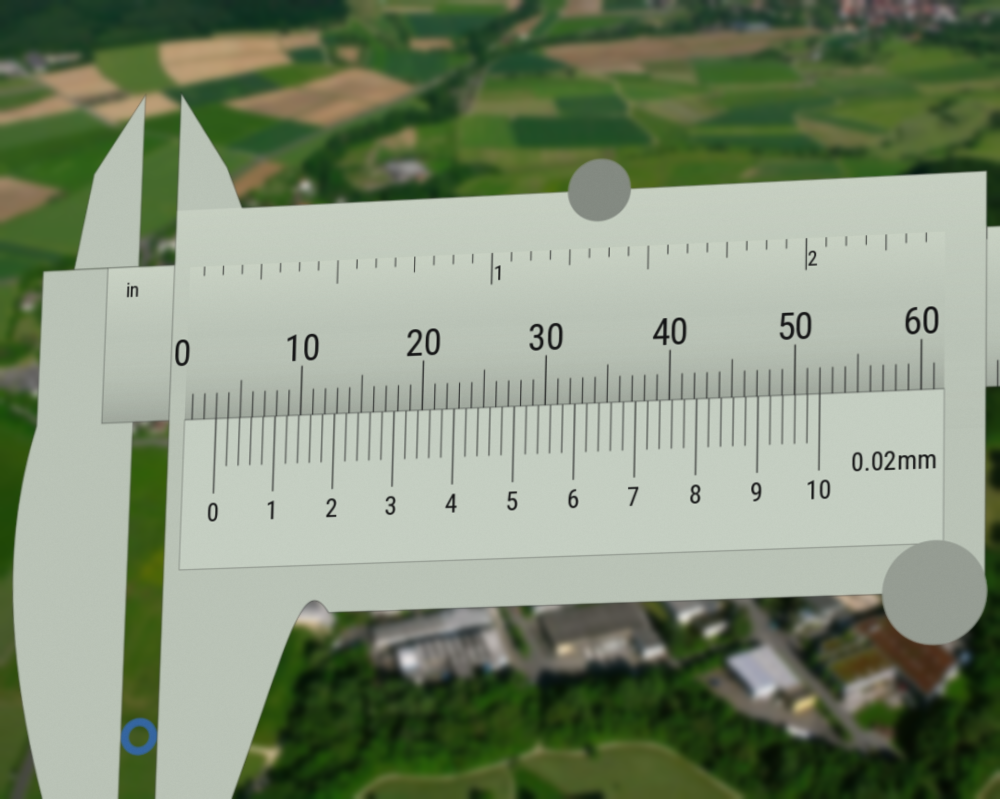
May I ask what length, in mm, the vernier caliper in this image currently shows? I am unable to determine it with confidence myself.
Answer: 3.0 mm
